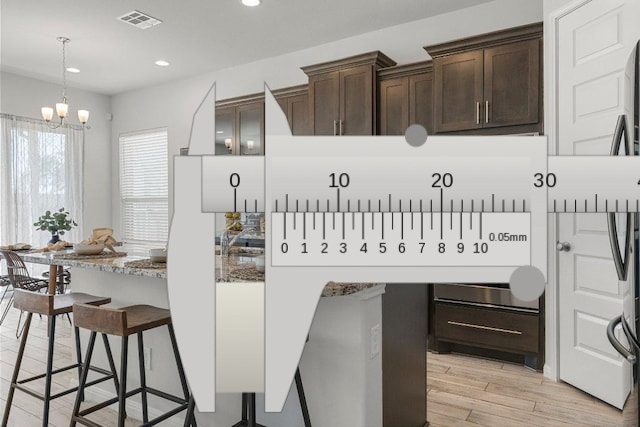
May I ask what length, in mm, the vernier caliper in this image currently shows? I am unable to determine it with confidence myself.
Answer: 4.8 mm
